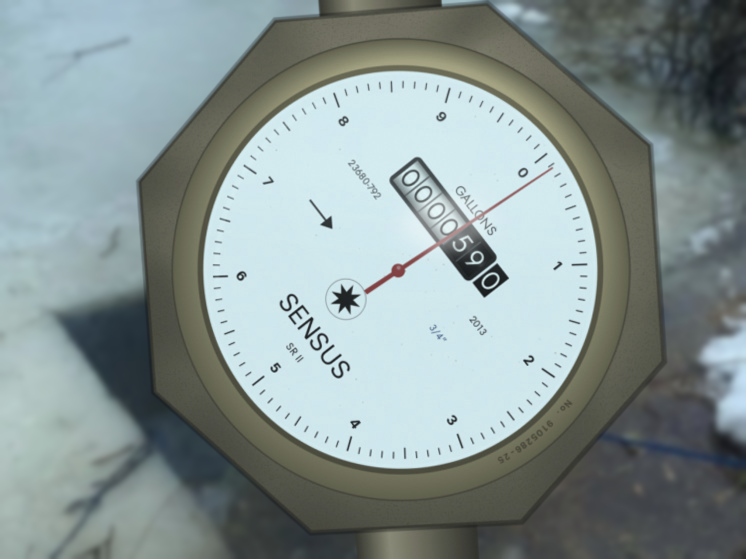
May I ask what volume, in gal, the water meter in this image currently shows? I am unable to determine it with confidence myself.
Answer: 590.1 gal
